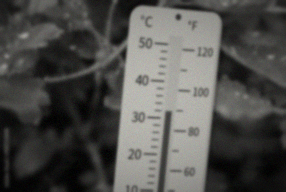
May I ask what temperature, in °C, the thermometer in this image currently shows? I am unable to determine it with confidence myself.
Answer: 32 °C
